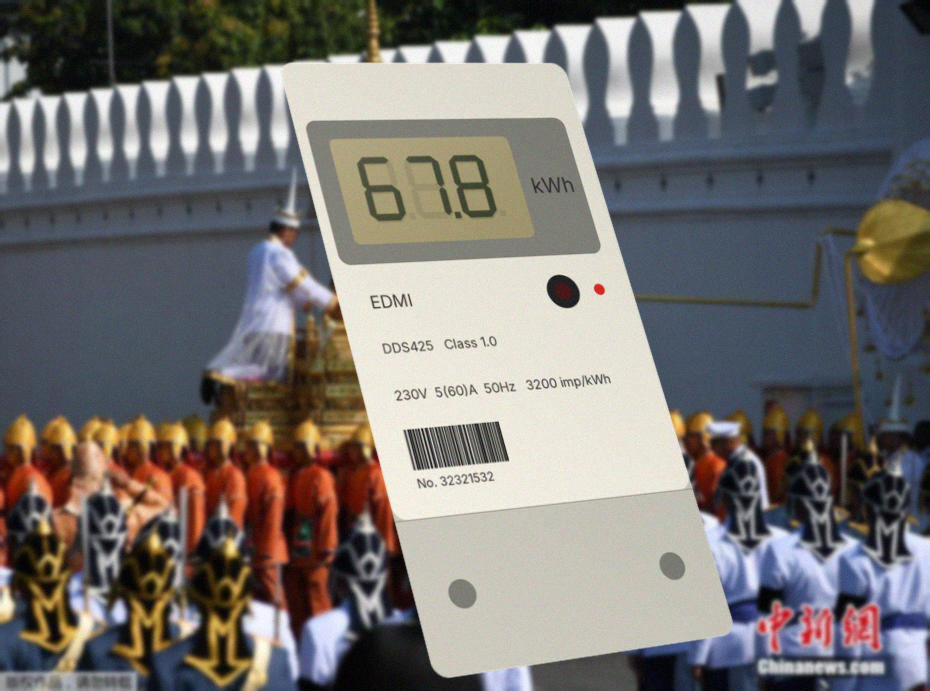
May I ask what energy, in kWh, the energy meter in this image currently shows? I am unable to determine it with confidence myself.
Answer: 67.8 kWh
